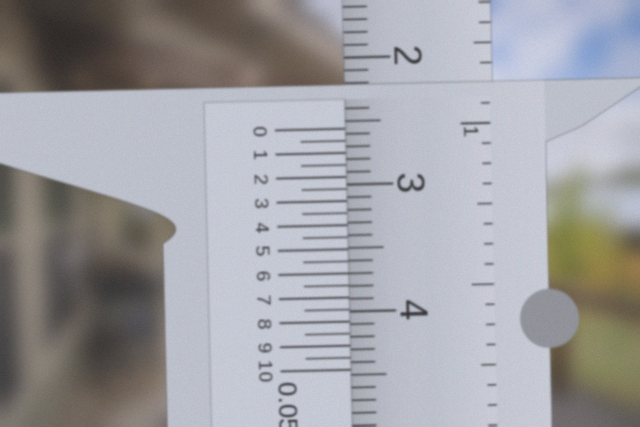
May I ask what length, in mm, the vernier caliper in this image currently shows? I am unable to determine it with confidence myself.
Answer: 25.6 mm
